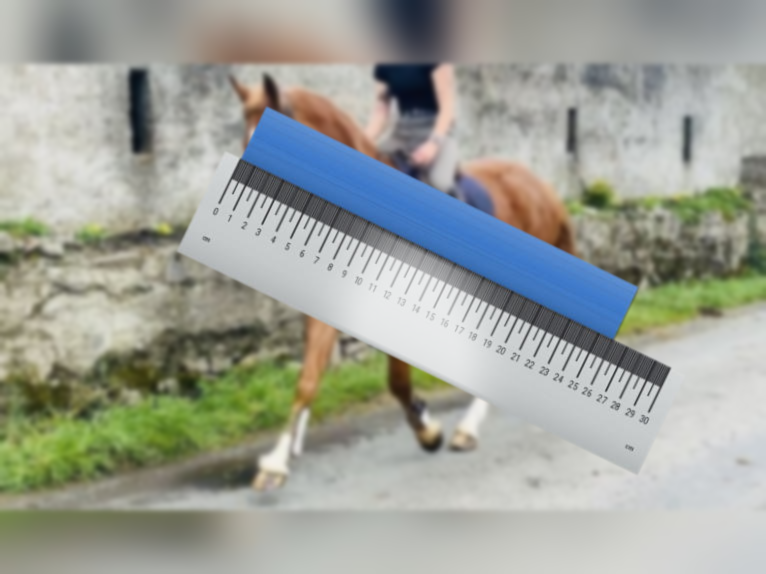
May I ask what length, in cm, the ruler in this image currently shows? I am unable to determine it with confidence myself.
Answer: 26 cm
